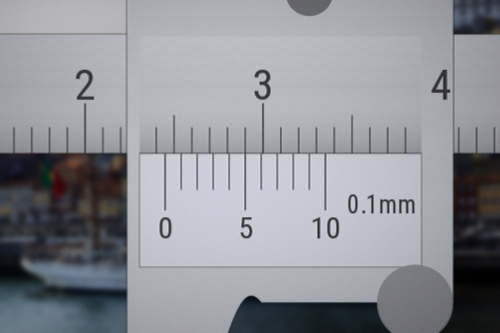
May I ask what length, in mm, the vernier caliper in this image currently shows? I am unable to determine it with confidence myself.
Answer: 24.5 mm
